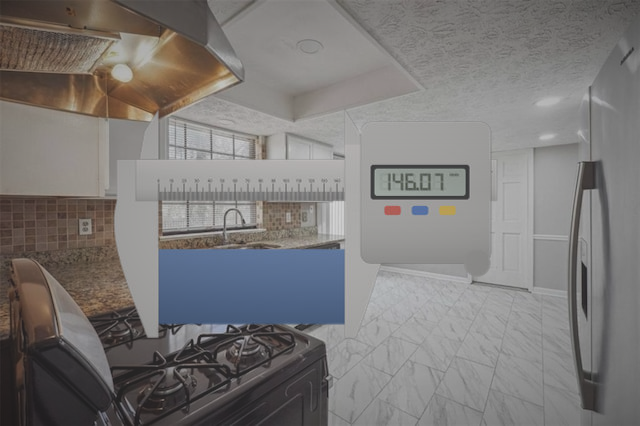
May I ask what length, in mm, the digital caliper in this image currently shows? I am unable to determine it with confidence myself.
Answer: 146.07 mm
